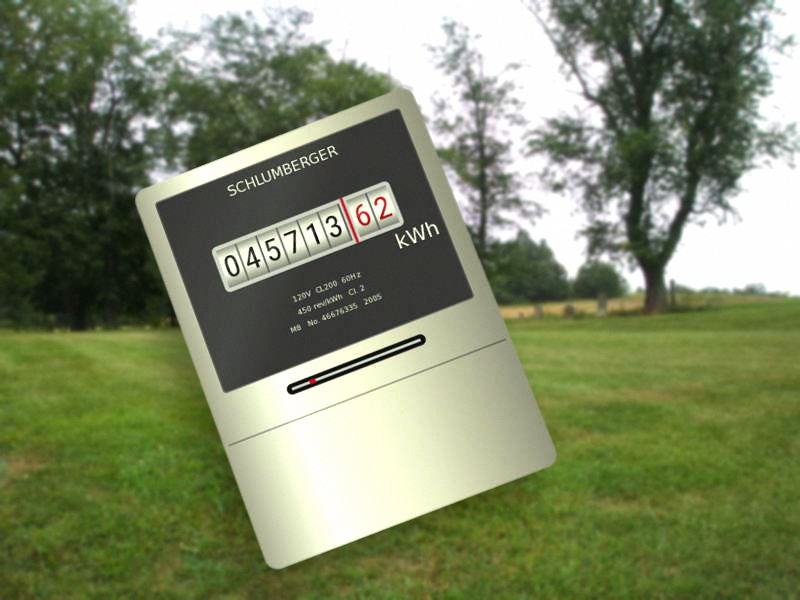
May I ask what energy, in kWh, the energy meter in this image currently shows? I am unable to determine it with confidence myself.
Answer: 45713.62 kWh
